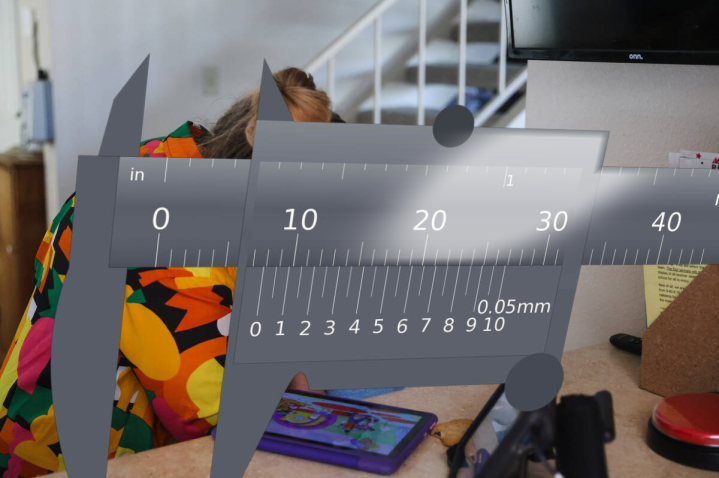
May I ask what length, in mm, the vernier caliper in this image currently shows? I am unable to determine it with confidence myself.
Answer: 7.8 mm
